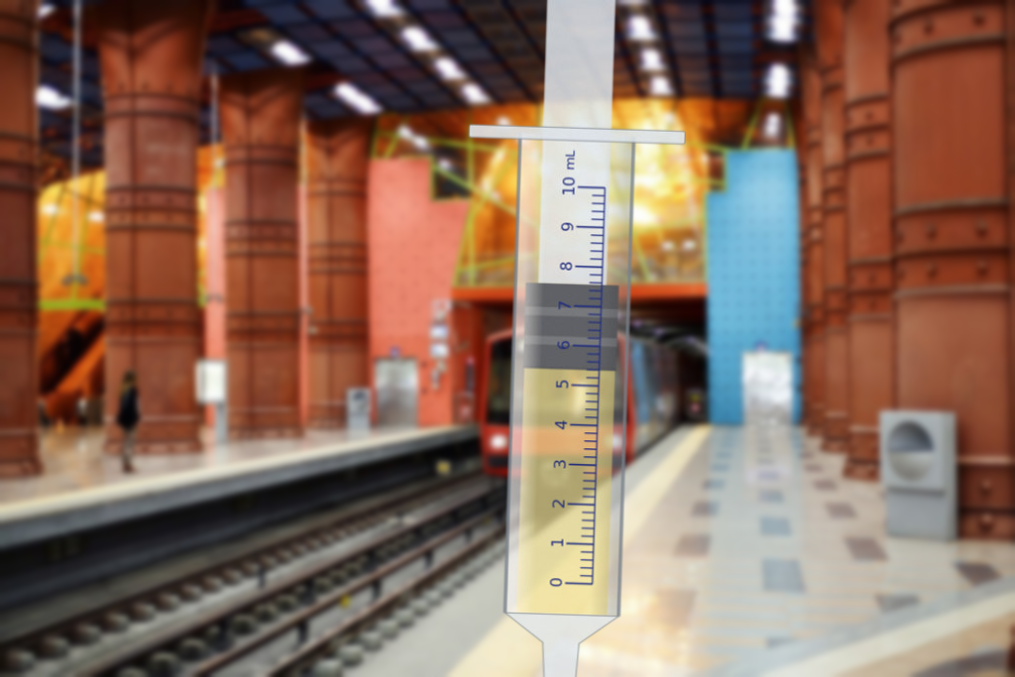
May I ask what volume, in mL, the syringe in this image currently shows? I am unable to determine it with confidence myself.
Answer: 5.4 mL
